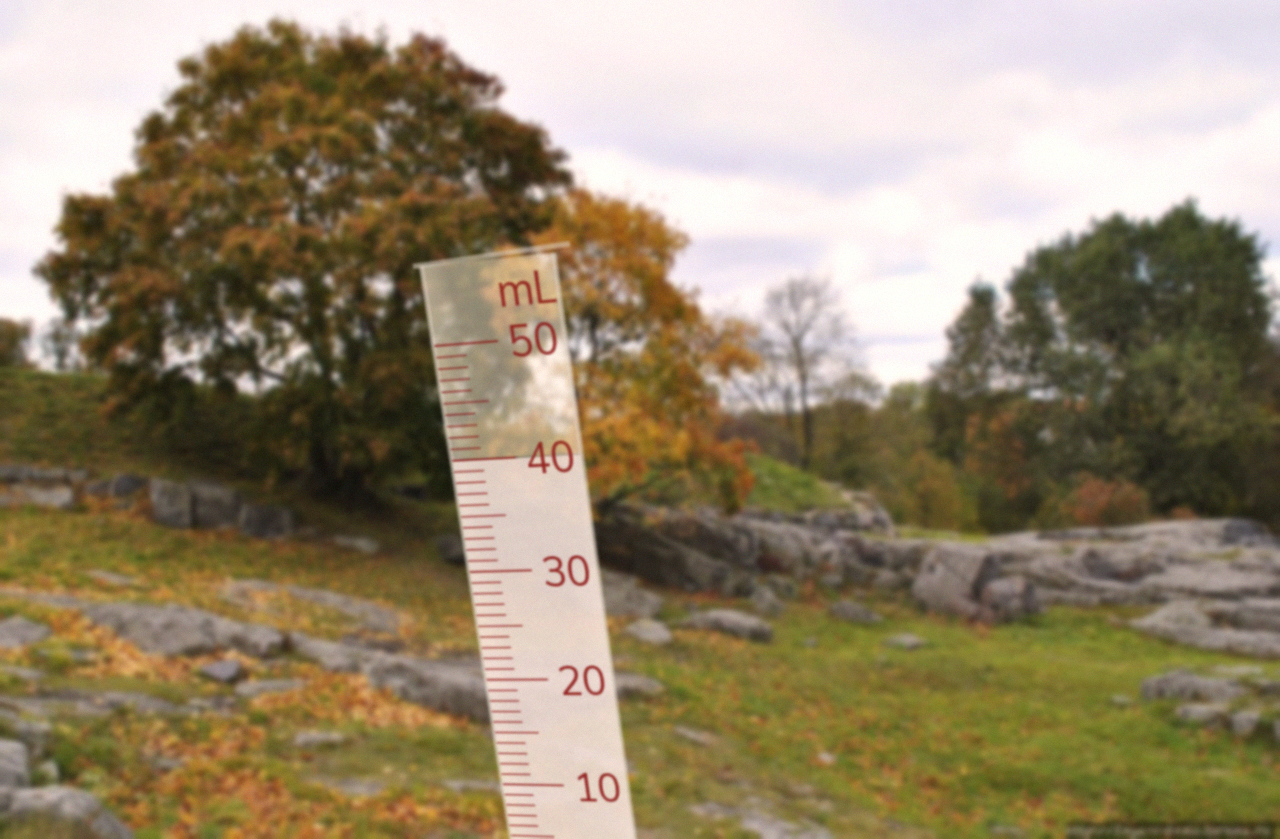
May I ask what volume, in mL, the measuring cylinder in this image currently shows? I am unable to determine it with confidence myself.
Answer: 40 mL
